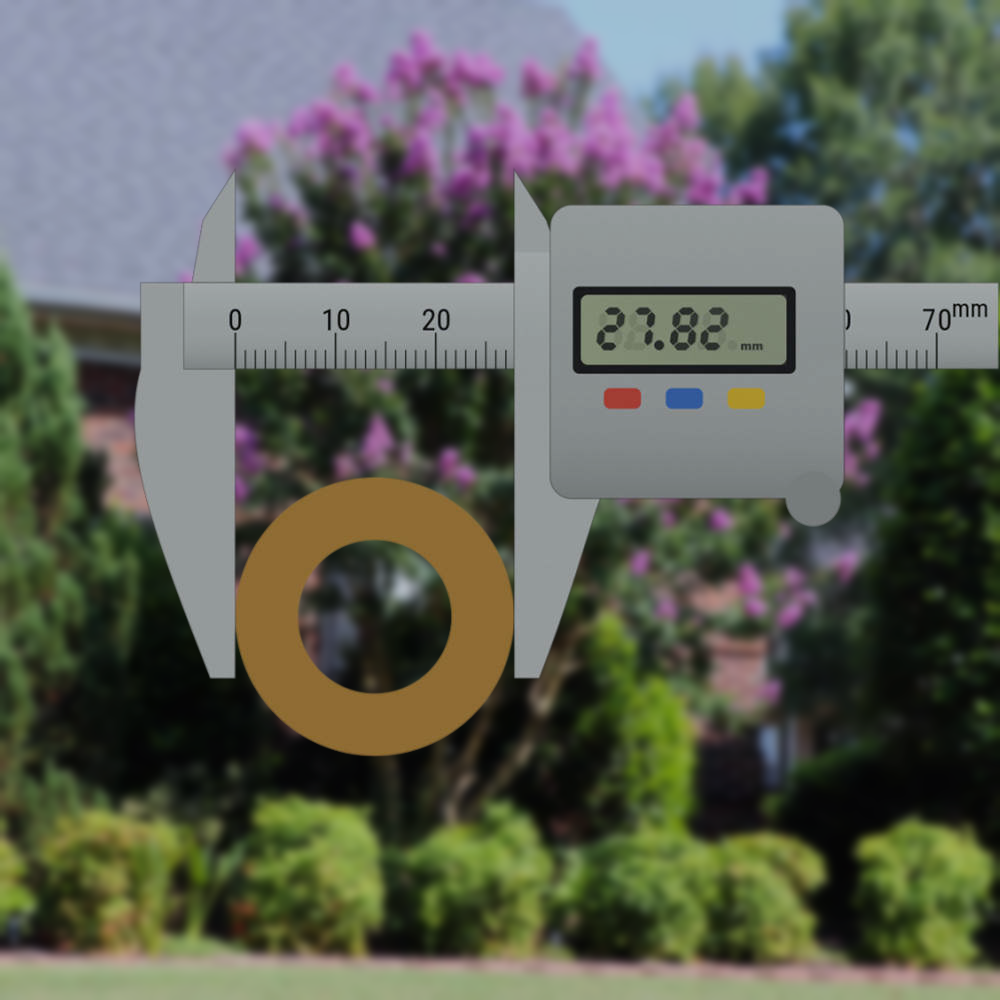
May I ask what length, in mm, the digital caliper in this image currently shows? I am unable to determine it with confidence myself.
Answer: 27.82 mm
